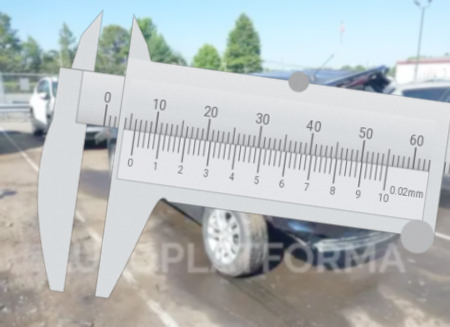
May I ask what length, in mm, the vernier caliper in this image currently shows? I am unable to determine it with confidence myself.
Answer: 6.0 mm
